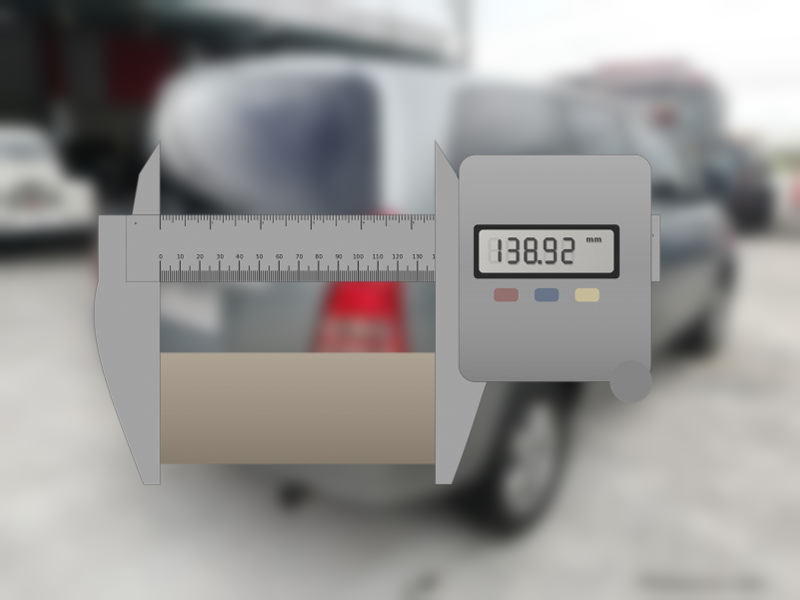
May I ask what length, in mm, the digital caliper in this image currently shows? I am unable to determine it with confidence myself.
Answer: 138.92 mm
